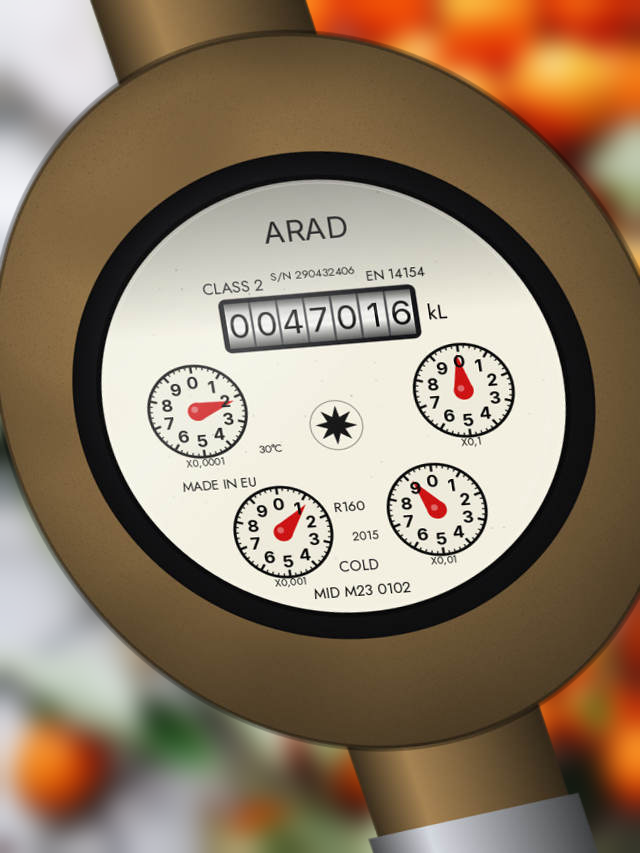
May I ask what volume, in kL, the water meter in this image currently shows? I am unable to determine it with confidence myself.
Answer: 47015.9912 kL
